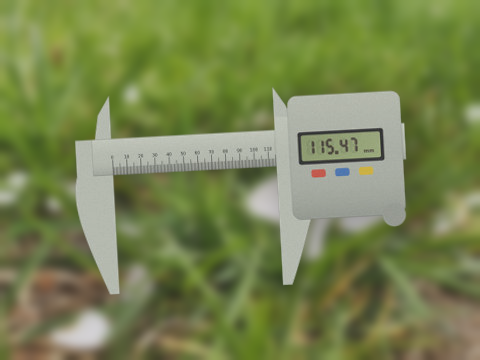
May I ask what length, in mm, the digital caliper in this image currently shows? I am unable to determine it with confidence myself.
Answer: 115.47 mm
